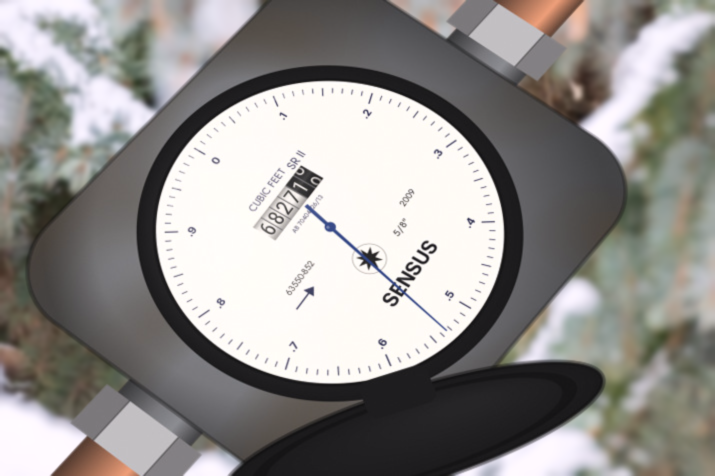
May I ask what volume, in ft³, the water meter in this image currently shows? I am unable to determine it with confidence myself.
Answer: 682718.53 ft³
